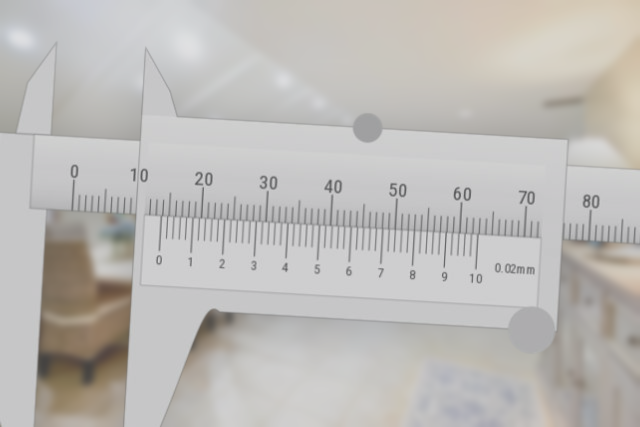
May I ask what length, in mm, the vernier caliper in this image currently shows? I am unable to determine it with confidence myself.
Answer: 13.8 mm
